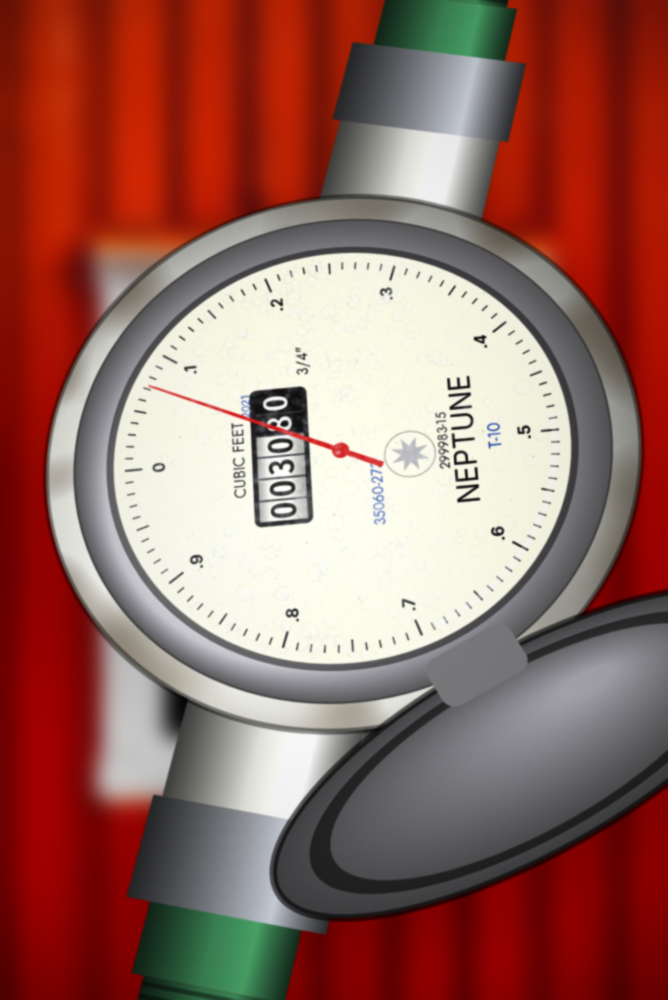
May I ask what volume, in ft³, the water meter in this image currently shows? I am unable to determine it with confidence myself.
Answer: 3080.07 ft³
